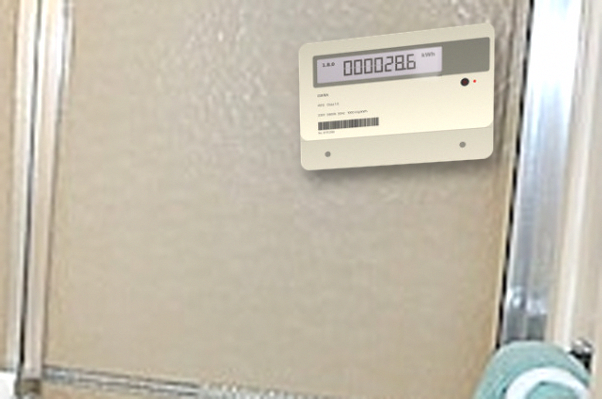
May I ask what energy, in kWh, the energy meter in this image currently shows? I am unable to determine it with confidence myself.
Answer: 28.6 kWh
